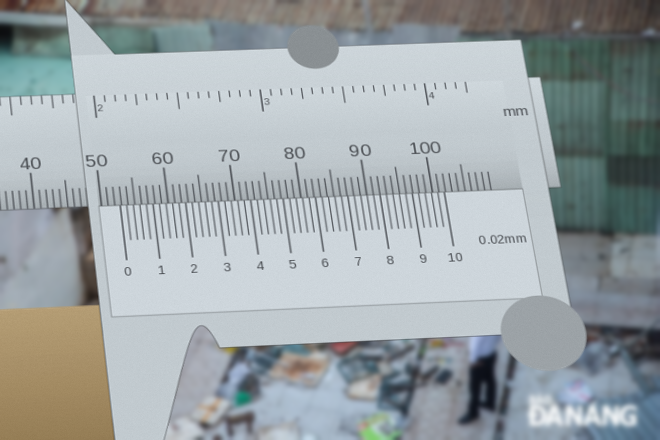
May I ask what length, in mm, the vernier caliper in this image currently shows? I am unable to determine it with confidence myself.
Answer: 52.8 mm
